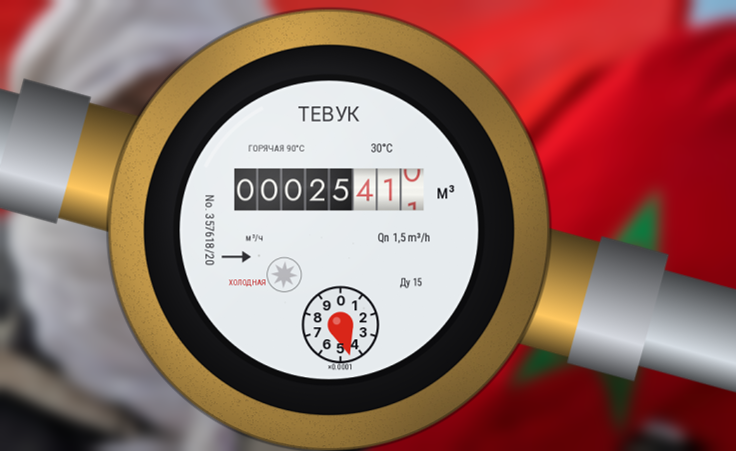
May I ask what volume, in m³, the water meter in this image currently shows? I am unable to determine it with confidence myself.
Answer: 25.4104 m³
